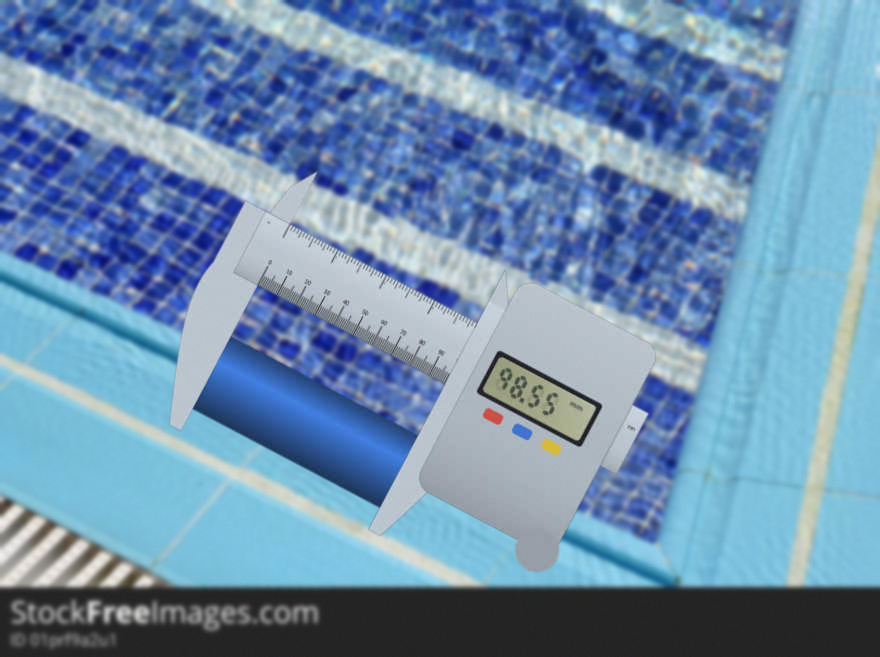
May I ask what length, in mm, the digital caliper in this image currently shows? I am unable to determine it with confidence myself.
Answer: 98.55 mm
